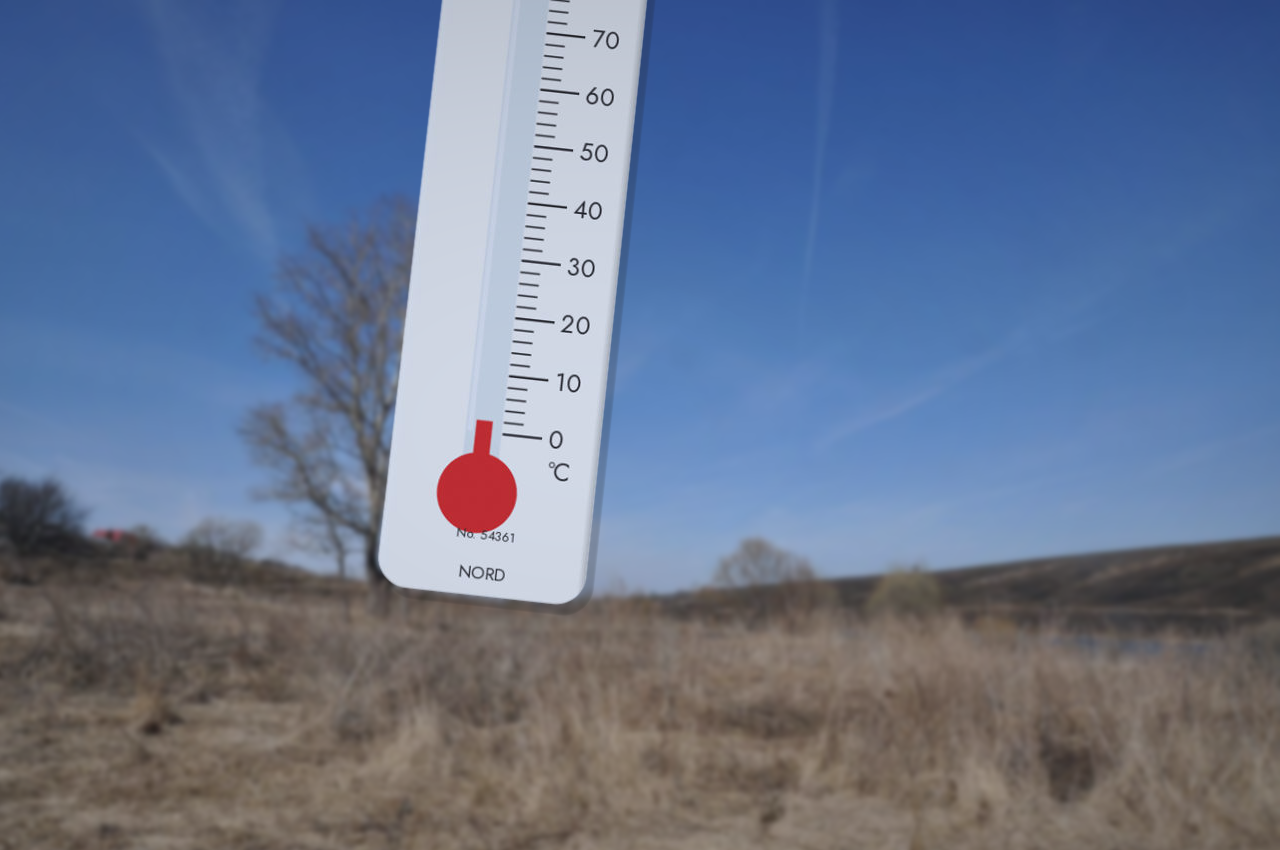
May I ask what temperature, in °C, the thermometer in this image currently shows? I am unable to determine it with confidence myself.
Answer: 2 °C
